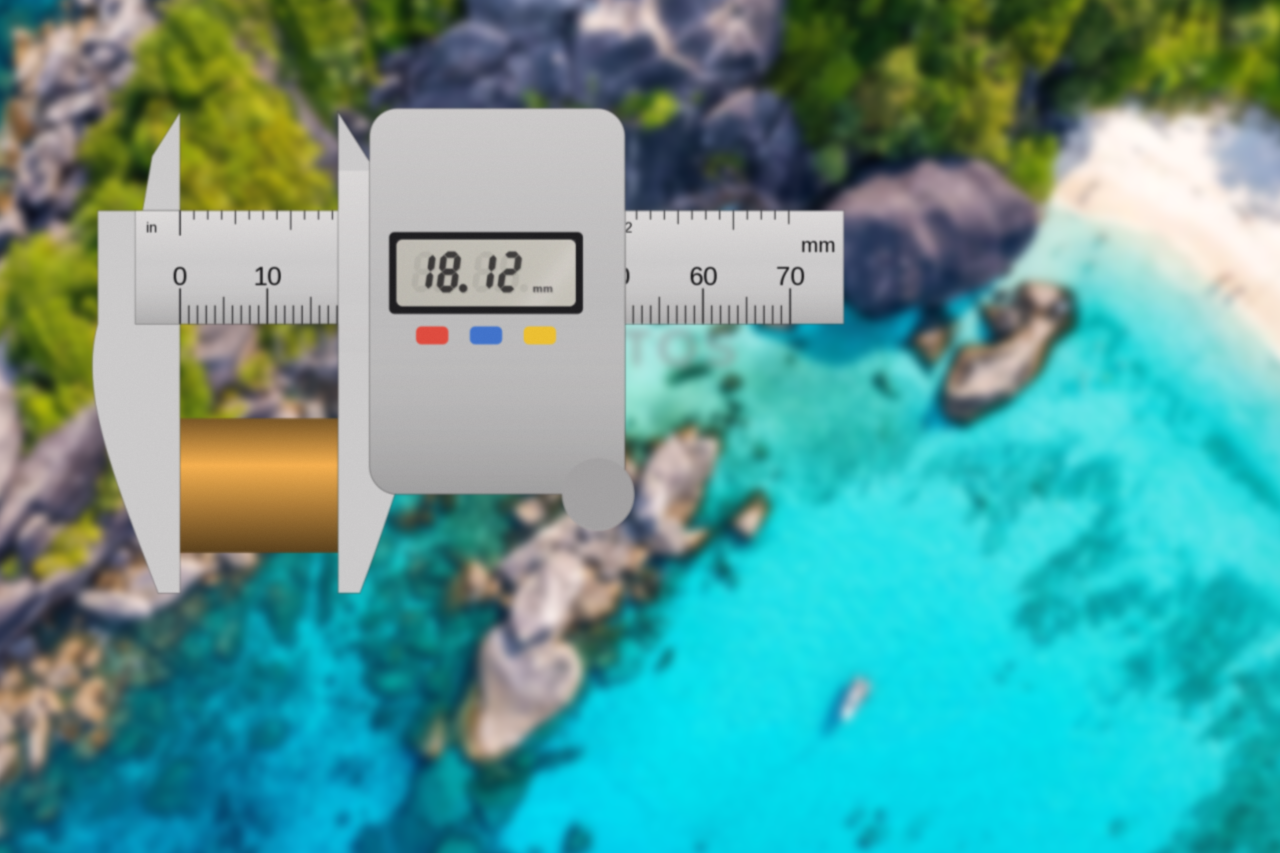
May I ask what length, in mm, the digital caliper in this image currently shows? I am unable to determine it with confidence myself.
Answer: 18.12 mm
